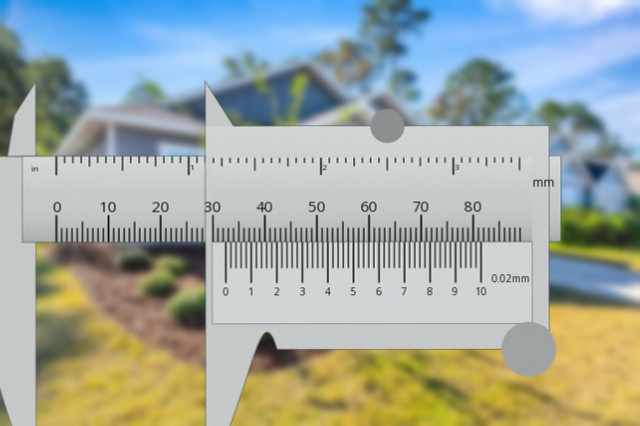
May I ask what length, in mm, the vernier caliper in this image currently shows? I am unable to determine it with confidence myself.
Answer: 32.5 mm
